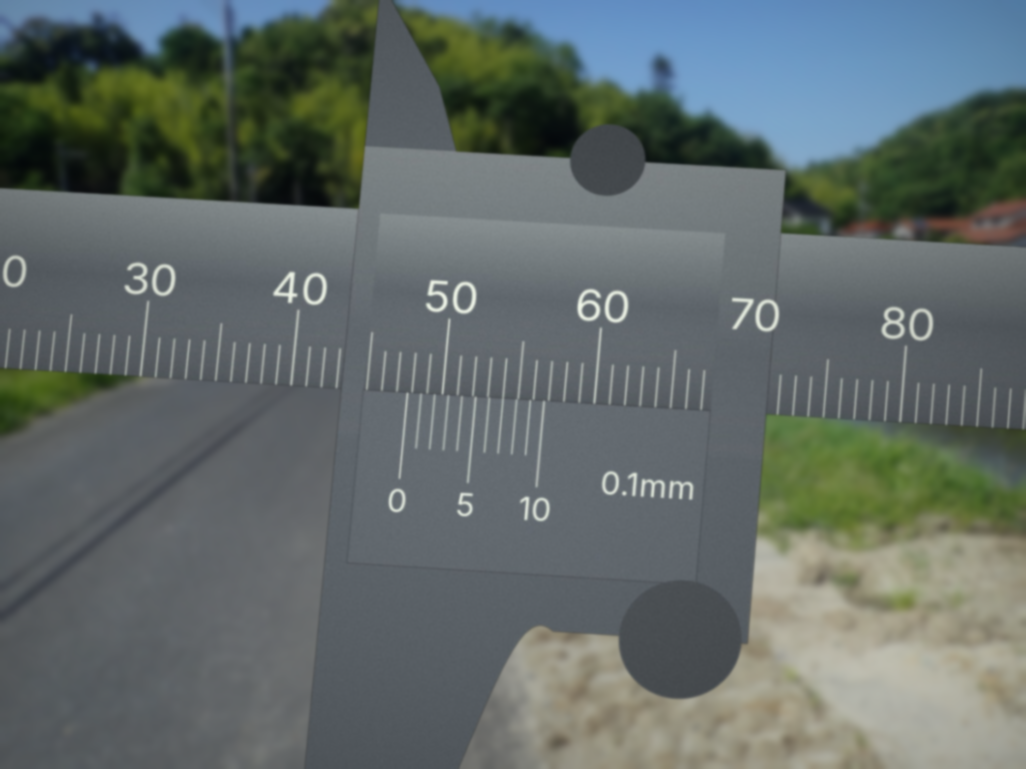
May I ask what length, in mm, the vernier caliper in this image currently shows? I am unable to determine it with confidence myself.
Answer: 47.7 mm
